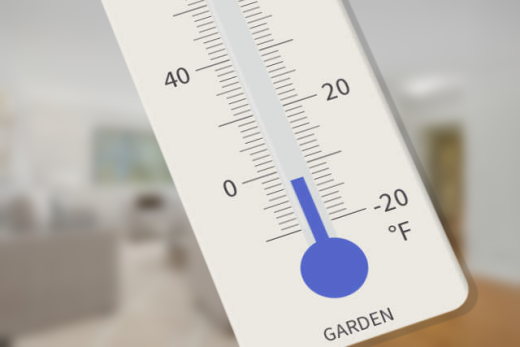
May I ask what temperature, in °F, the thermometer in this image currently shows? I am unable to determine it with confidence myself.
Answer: -4 °F
